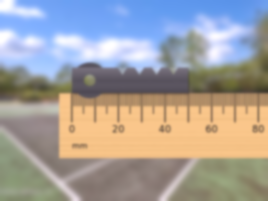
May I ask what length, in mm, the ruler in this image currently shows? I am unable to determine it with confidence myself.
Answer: 50 mm
